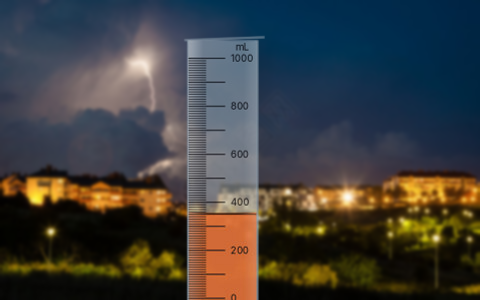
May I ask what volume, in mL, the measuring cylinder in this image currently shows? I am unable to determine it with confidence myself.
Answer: 350 mL
